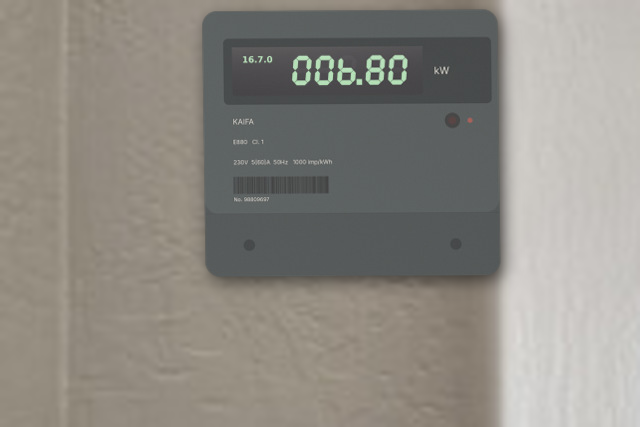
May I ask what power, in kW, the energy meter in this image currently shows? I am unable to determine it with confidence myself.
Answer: 6.80 kW
